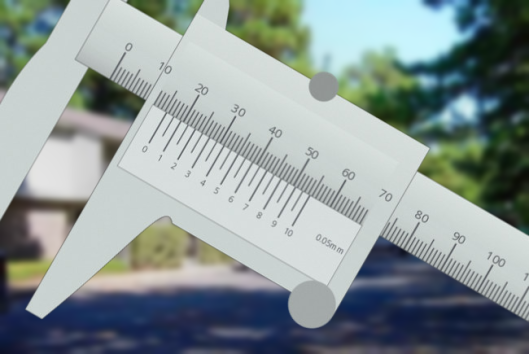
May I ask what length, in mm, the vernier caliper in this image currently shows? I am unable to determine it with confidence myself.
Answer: 15.5 mm
